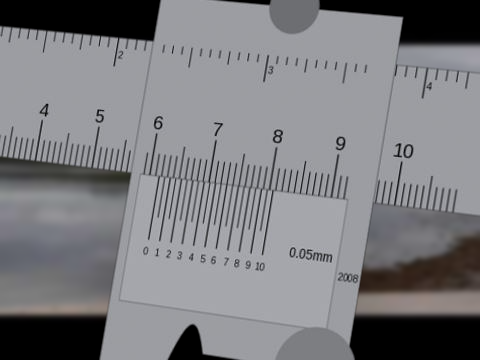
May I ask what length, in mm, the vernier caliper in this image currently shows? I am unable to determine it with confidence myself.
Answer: 61.6 mm
